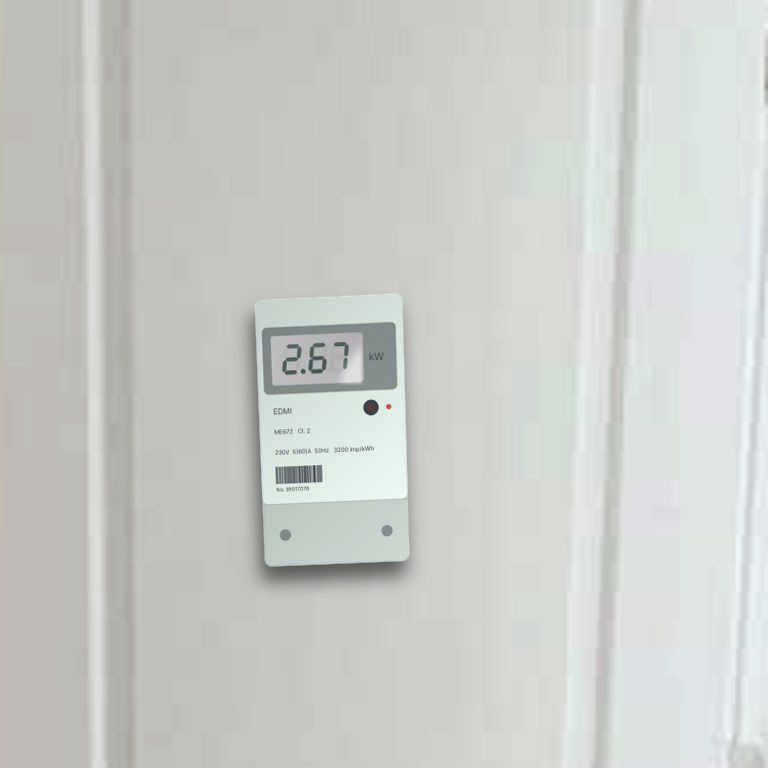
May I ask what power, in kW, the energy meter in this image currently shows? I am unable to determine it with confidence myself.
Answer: 2.67 kW
